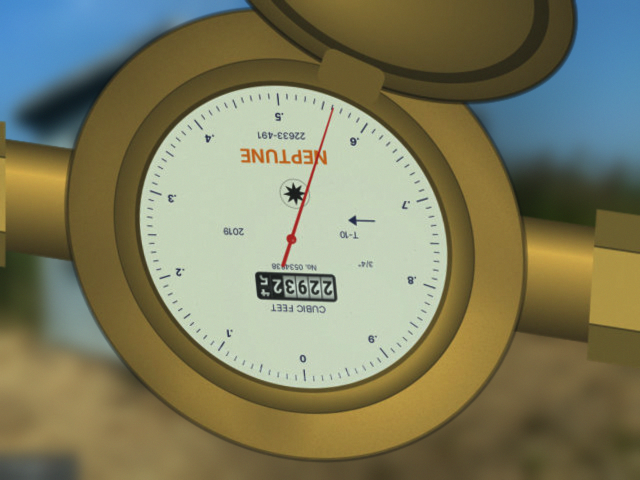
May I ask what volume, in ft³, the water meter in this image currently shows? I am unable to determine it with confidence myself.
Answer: 229324.56 ft³
